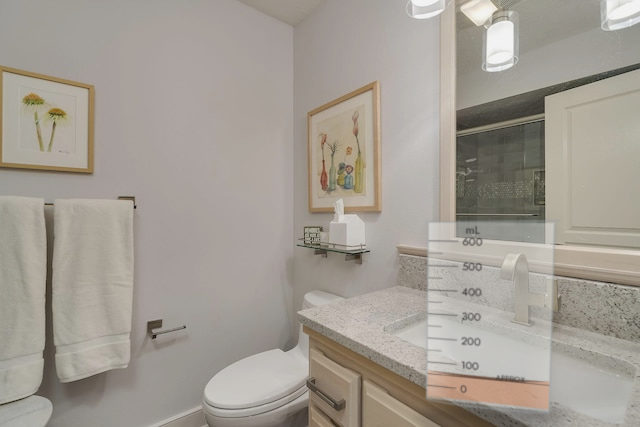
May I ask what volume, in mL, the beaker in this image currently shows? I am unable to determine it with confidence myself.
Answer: 50 mL
